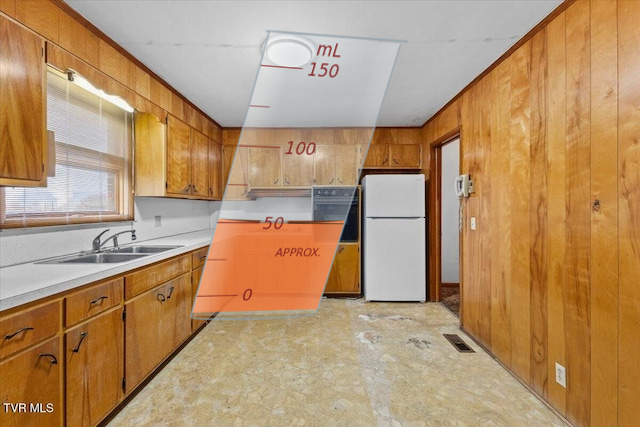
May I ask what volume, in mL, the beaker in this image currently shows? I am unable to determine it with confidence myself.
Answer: 50 mL
